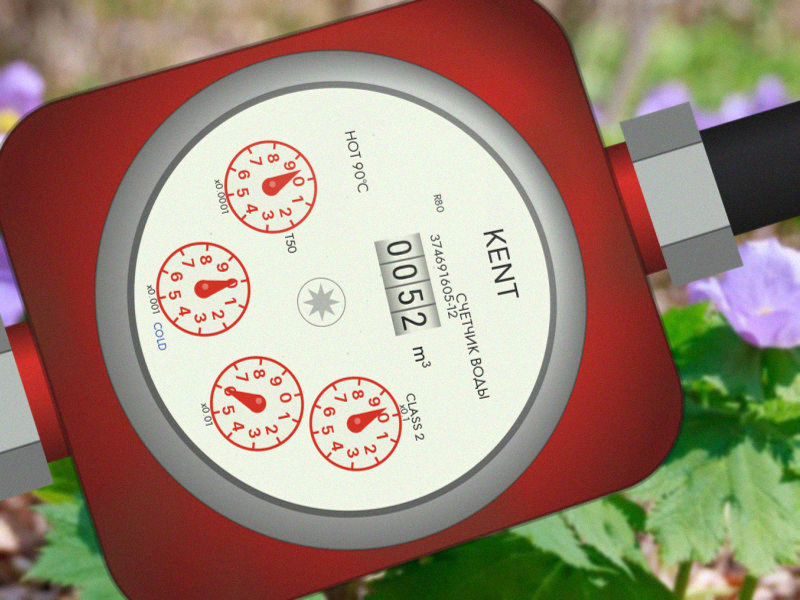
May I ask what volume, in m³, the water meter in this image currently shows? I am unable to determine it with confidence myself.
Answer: 51.9599 m³
